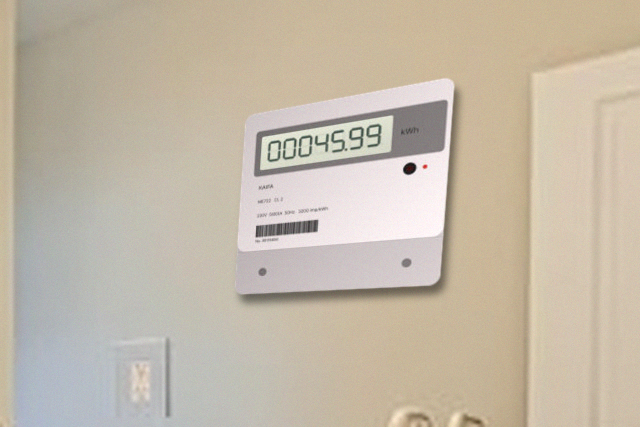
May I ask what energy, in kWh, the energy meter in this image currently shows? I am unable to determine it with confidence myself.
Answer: 45.99 kWh
